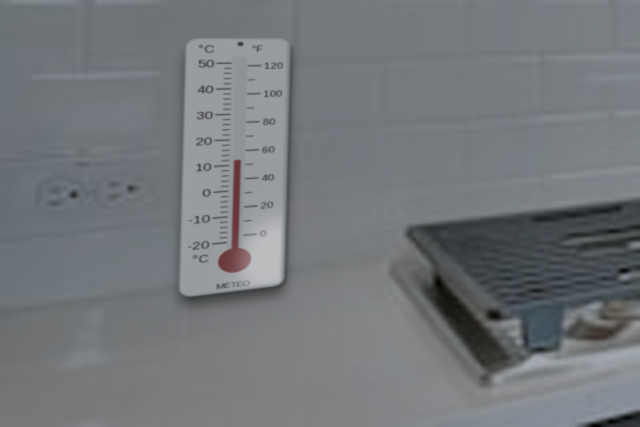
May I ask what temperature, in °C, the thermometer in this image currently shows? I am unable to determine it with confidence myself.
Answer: 12 °C
